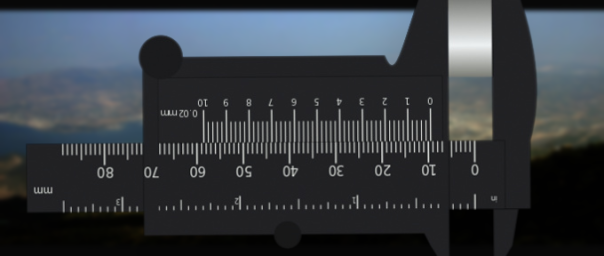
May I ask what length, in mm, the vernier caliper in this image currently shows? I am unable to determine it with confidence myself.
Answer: 9.5 mm
